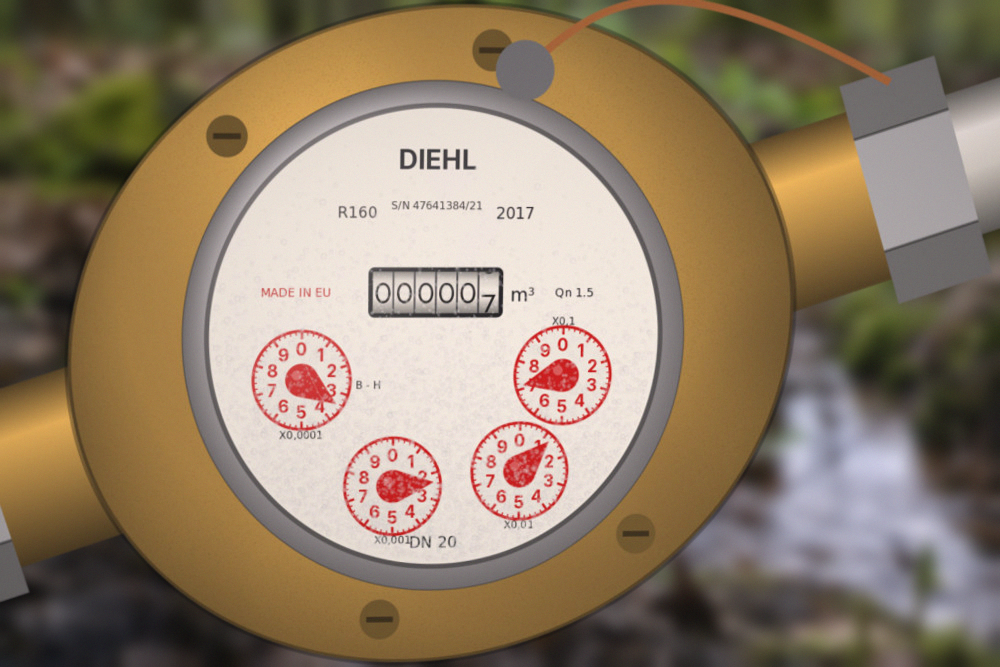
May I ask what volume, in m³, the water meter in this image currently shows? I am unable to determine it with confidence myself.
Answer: 6.7123 m³
